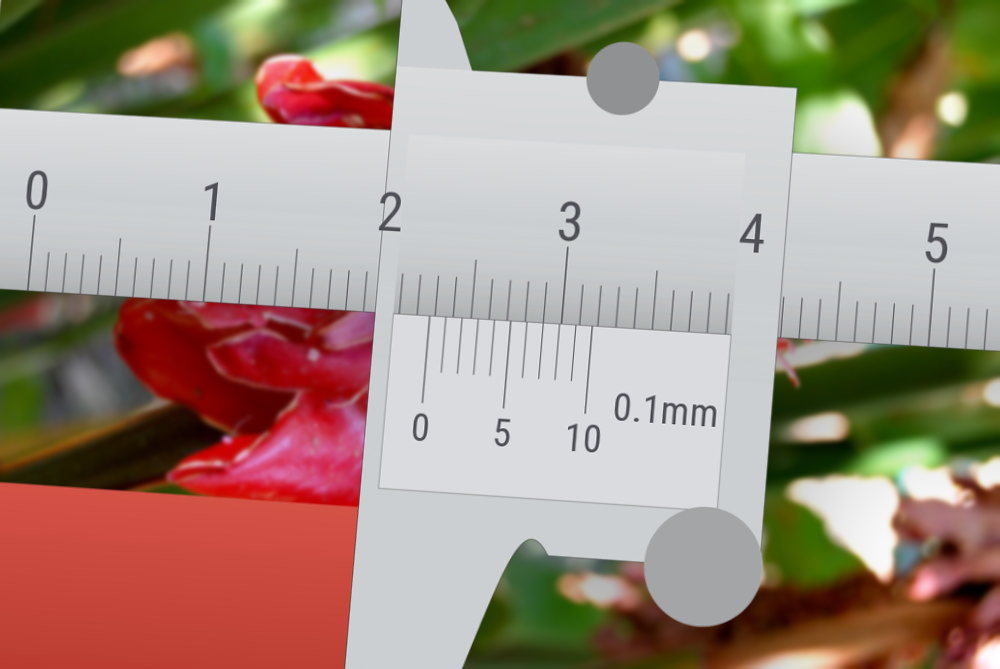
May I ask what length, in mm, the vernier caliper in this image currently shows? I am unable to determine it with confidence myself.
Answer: 22.7 mm
